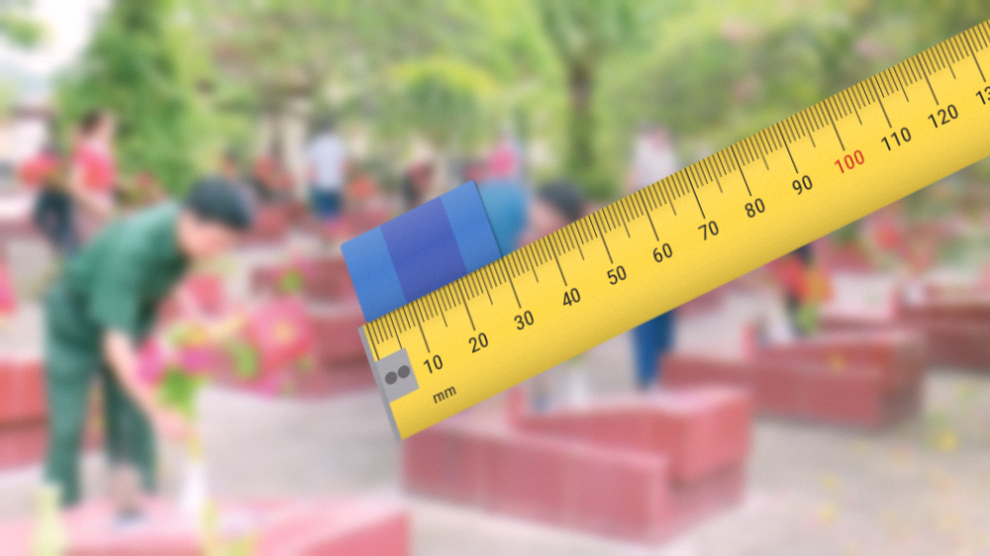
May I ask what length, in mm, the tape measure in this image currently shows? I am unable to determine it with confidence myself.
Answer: 30 mm
